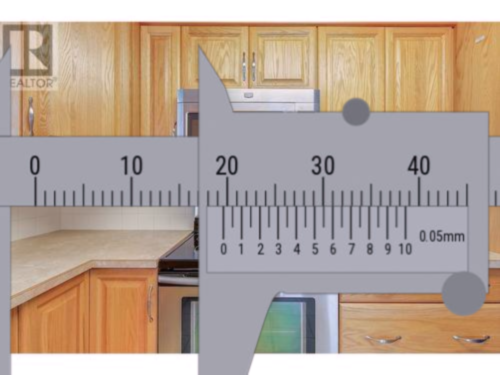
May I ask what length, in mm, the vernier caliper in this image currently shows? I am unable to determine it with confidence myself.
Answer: 19.6 mm
